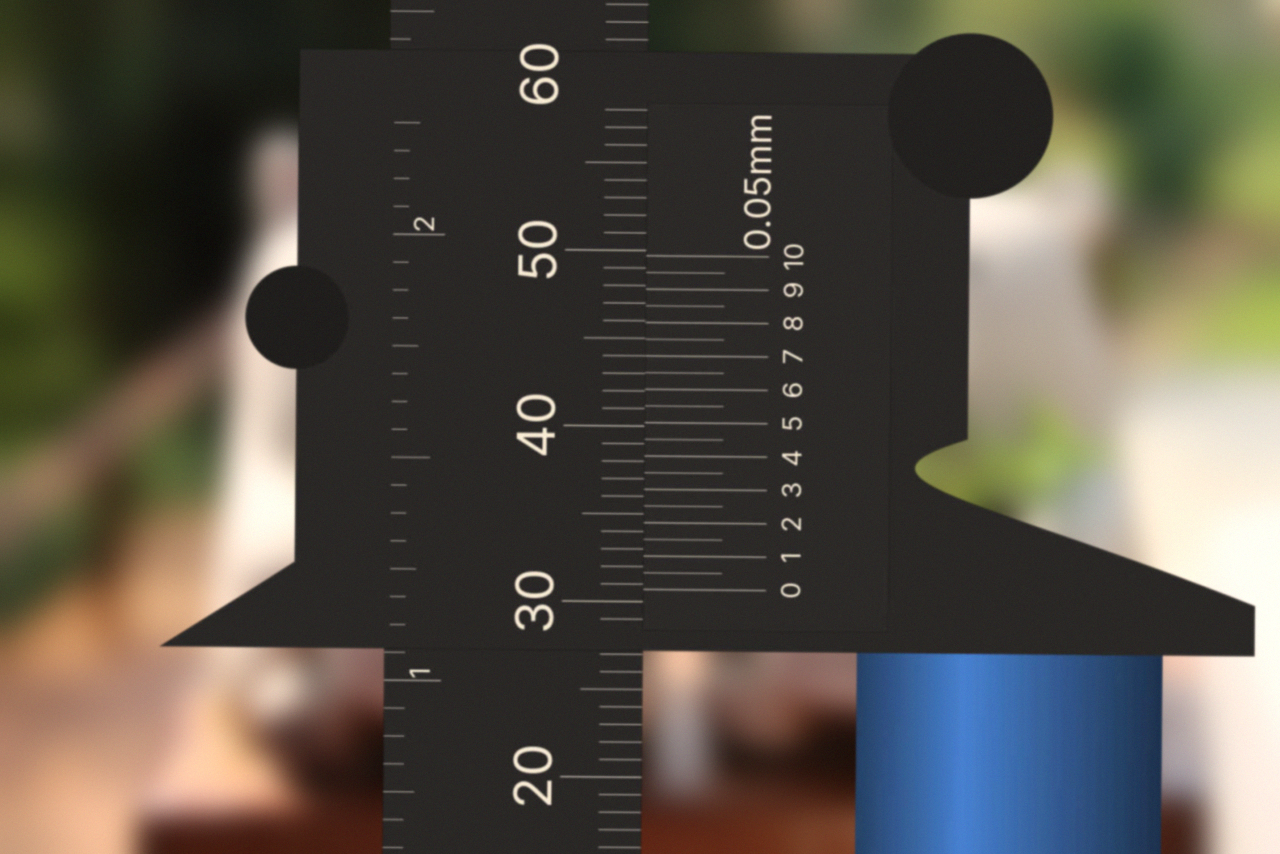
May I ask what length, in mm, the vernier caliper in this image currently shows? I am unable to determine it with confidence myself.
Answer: 30.7 mm
